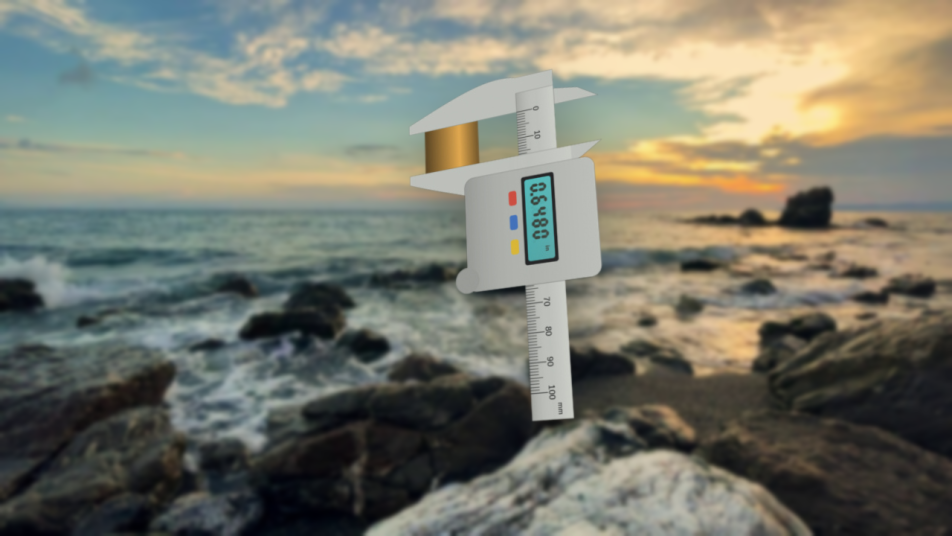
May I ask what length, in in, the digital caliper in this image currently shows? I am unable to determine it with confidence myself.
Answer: 0.6480 in
